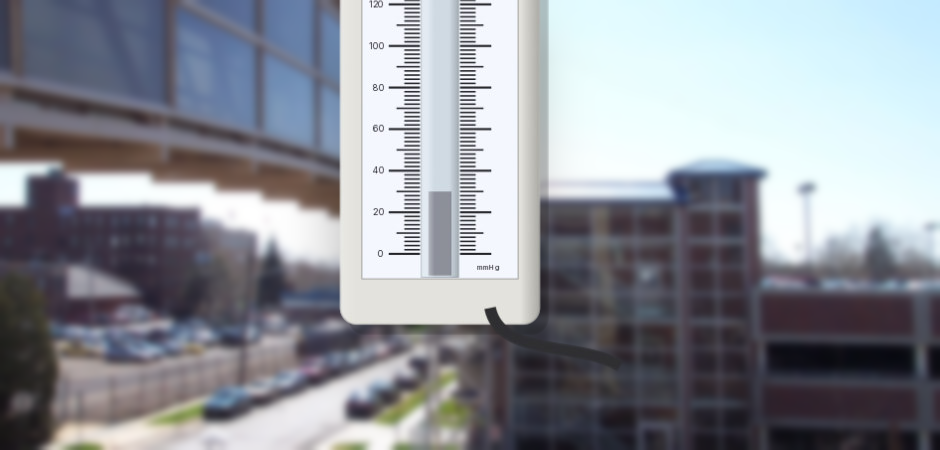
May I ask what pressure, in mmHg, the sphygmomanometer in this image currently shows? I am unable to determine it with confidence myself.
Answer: 30 mmHg
